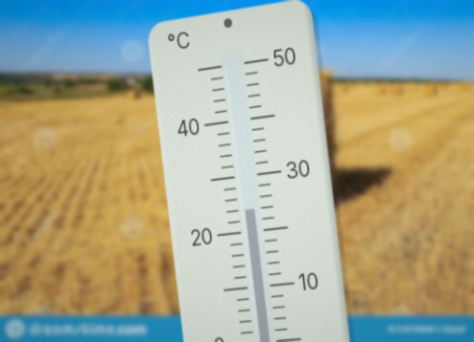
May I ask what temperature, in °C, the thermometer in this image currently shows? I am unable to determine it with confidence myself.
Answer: 24 °C
